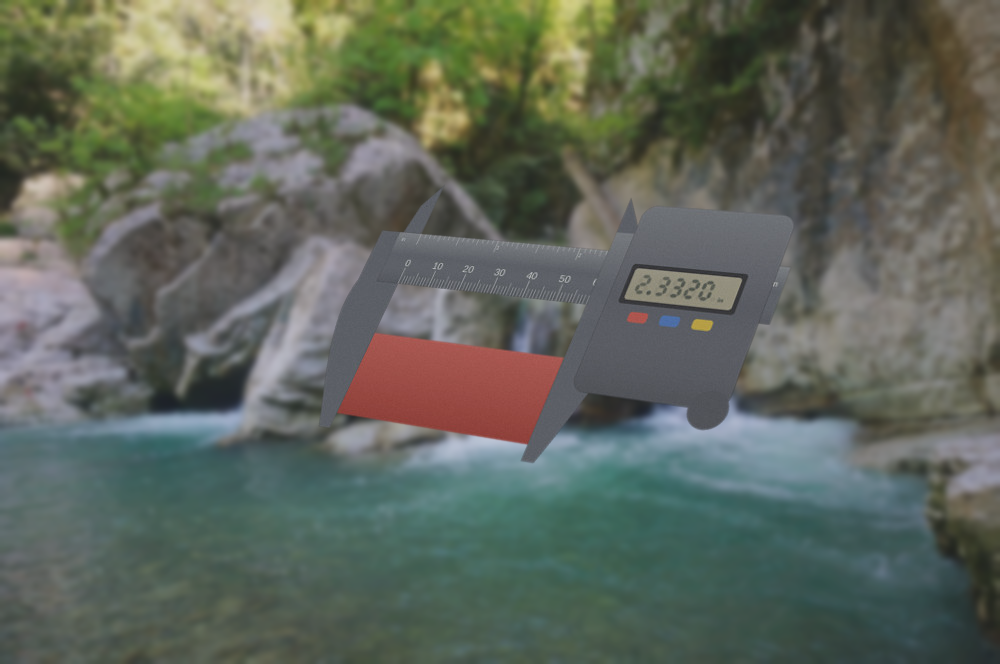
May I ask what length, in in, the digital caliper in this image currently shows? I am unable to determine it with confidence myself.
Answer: 2.3320 in
